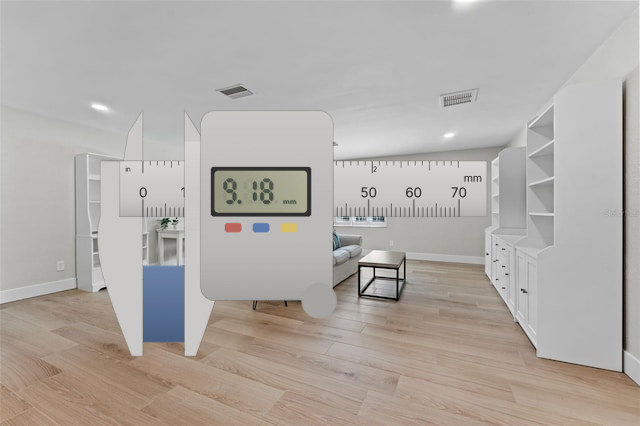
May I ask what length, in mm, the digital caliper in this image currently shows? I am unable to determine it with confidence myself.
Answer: 9.18 mm
